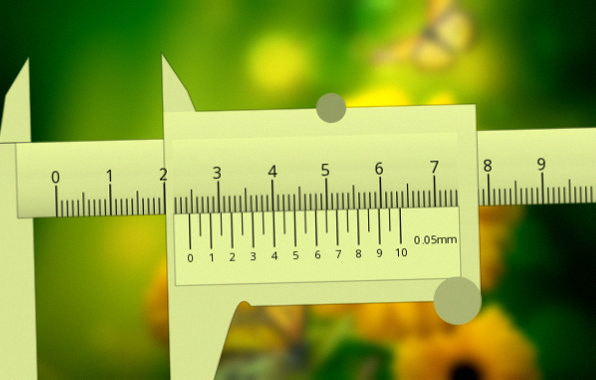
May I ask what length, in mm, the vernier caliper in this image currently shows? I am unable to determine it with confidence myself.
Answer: 24.5 mm
